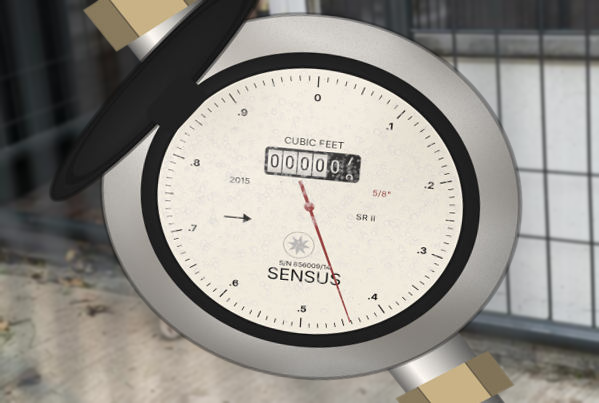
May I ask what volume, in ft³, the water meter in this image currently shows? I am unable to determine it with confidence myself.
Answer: 7.44 ft³
